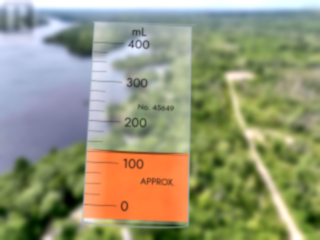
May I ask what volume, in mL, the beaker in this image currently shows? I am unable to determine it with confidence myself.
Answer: 125 mL
